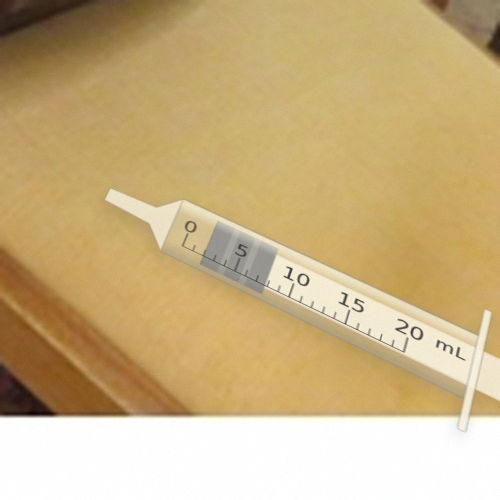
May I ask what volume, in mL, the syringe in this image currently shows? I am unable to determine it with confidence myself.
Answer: 2 mL
